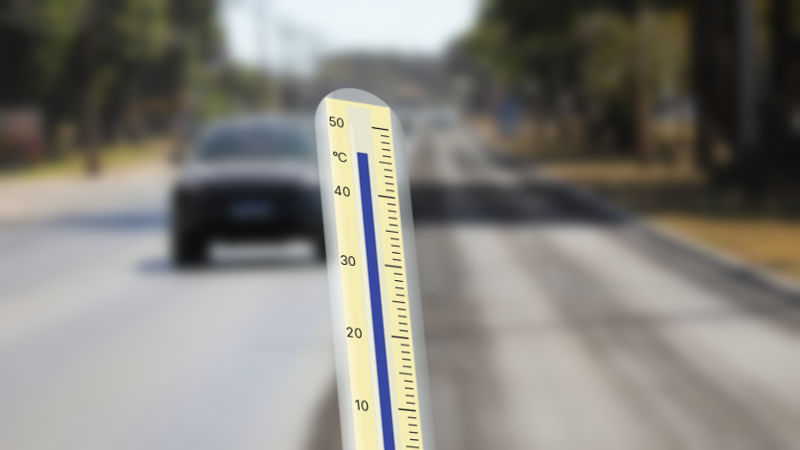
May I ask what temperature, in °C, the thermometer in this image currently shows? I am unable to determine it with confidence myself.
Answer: 46 °C
